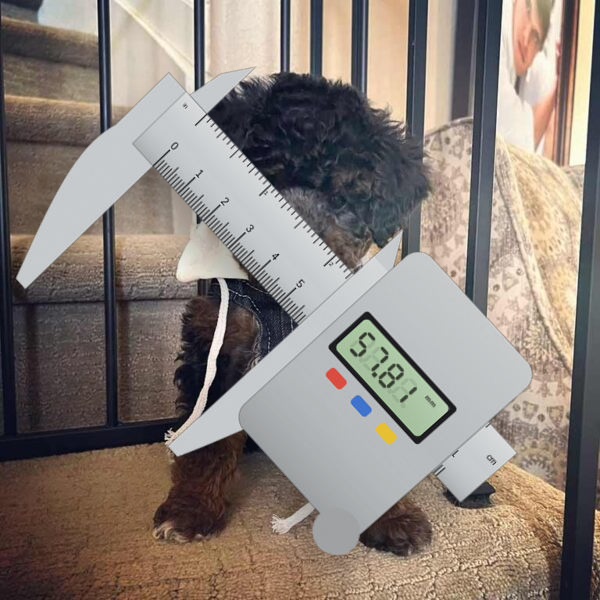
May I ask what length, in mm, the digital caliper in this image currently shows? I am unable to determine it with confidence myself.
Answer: 57.81 mm
